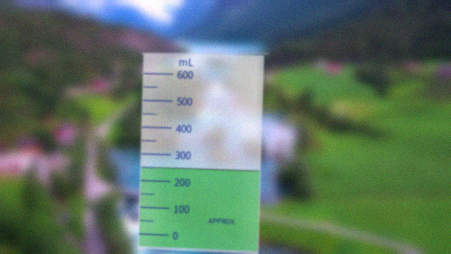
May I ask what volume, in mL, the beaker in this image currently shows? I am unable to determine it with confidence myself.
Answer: 250 mL
